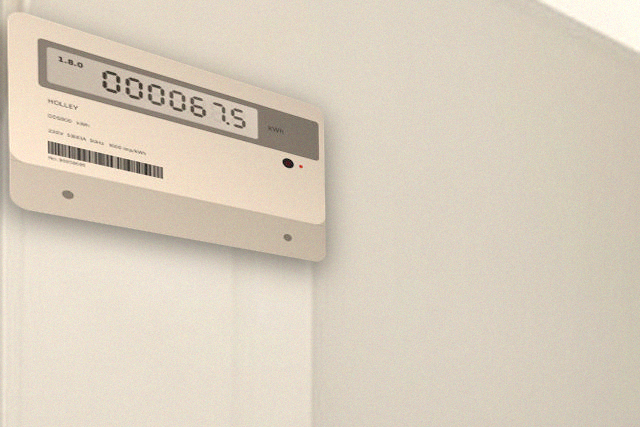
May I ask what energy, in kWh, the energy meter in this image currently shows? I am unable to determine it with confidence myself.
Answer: 67.5 kWh
